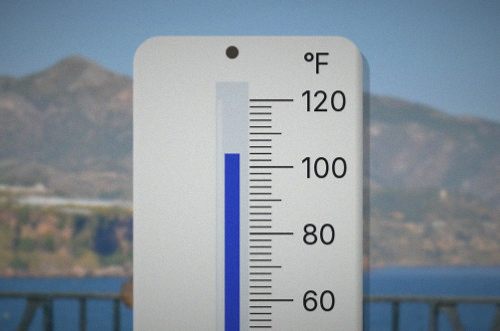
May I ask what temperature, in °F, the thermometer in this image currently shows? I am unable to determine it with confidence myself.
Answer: 104 °F
